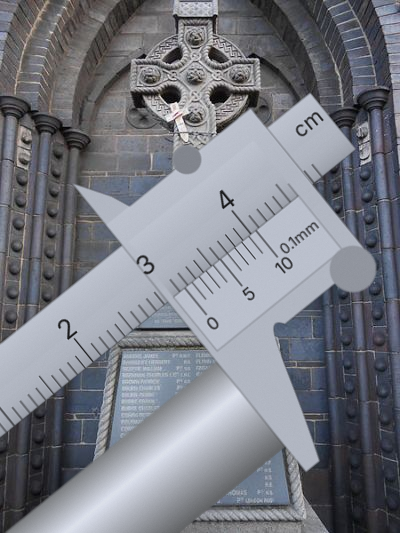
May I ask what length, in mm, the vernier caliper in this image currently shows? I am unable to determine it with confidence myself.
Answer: 31.6 mm
